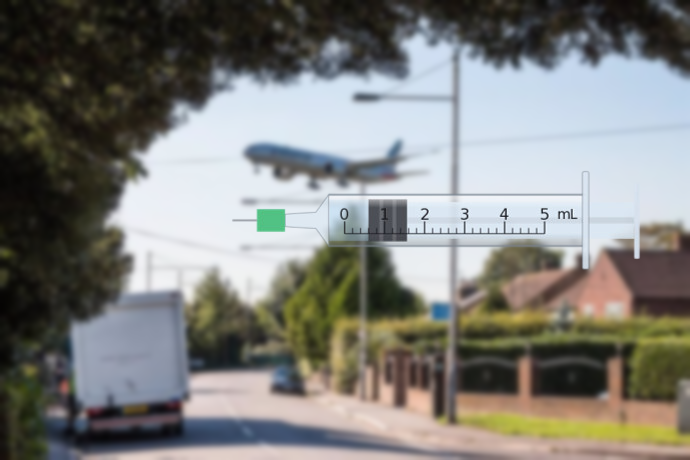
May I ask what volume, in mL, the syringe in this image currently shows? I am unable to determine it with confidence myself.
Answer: 0.6 mL
